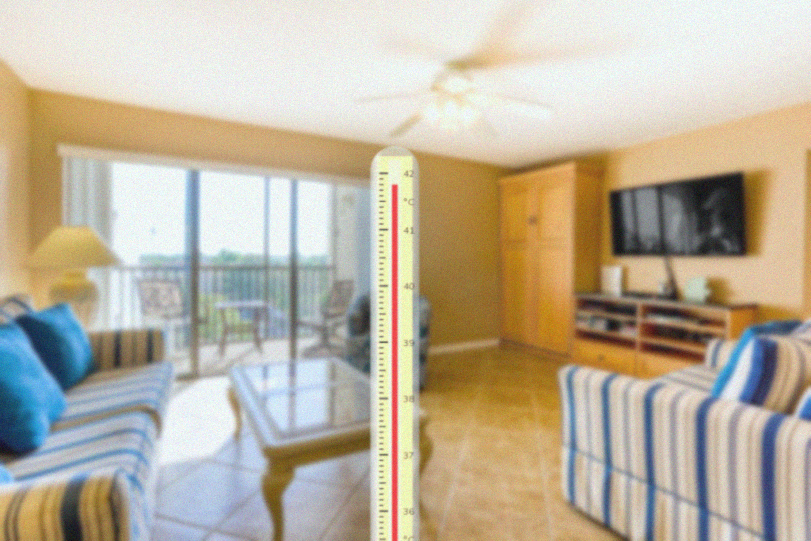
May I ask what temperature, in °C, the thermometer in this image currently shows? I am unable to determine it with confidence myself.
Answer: 41.8 °C
